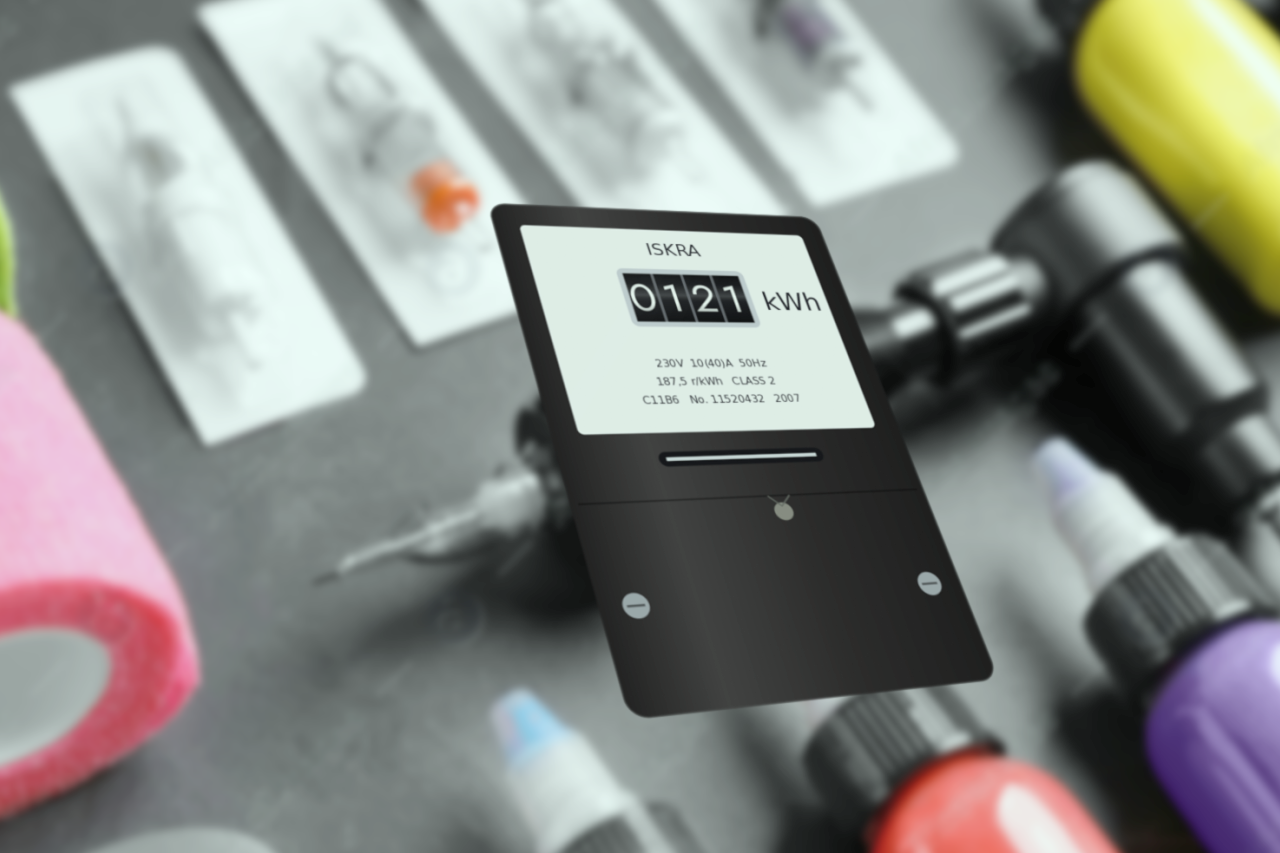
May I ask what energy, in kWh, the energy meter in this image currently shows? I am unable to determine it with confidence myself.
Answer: 121 kWh
